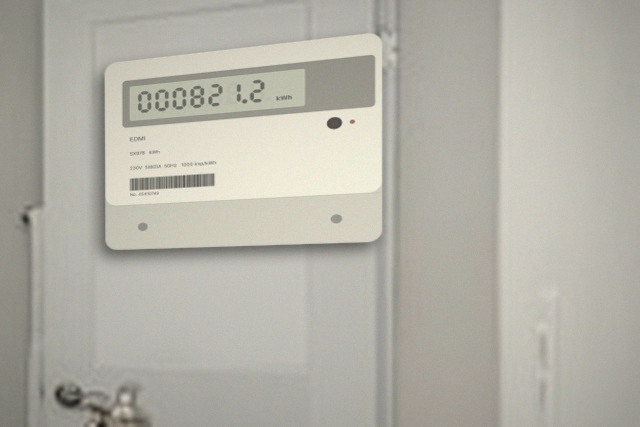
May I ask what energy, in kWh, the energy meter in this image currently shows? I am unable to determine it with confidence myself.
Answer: 821.2 kWh
